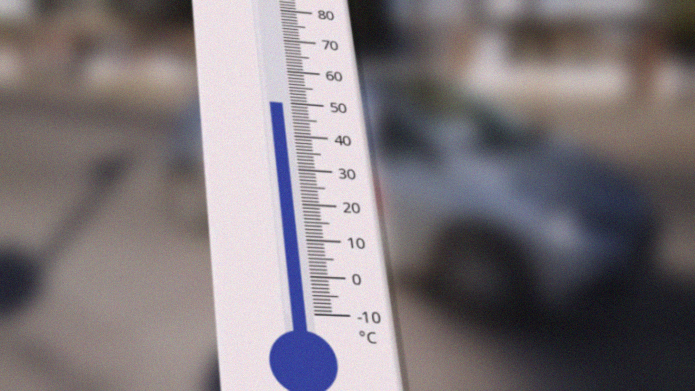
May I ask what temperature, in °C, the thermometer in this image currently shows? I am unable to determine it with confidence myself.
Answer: 50 °C
